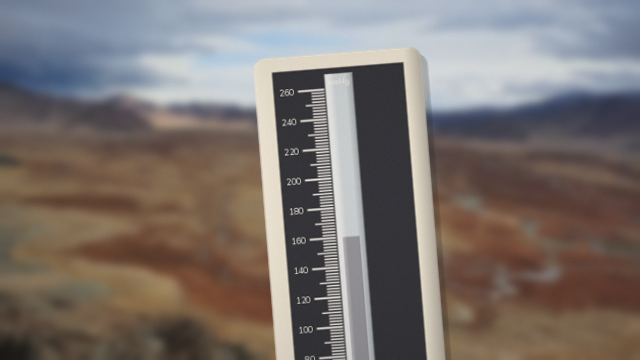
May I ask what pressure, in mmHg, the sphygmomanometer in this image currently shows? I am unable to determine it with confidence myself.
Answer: 160 mmHg
